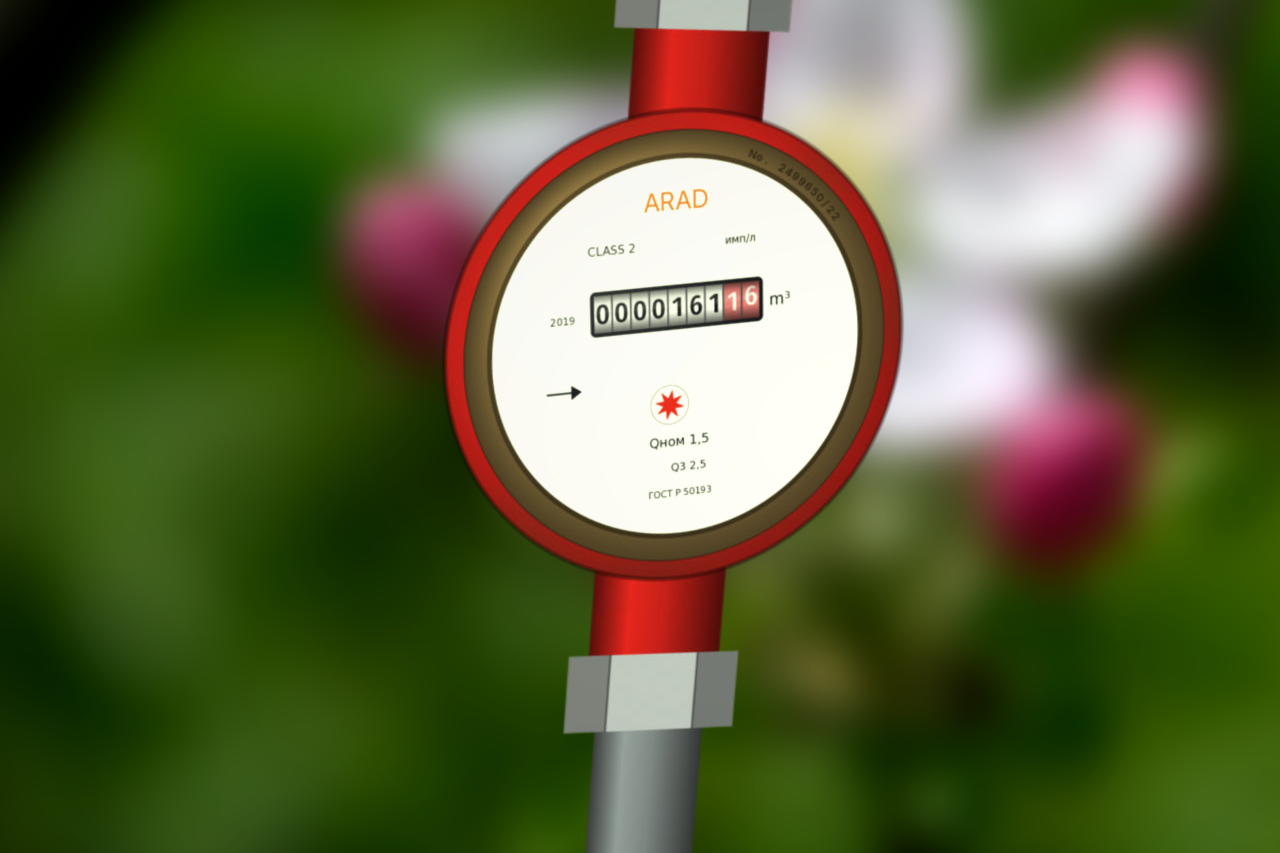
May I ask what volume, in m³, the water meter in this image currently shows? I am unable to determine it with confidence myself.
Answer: 161.16 m³
